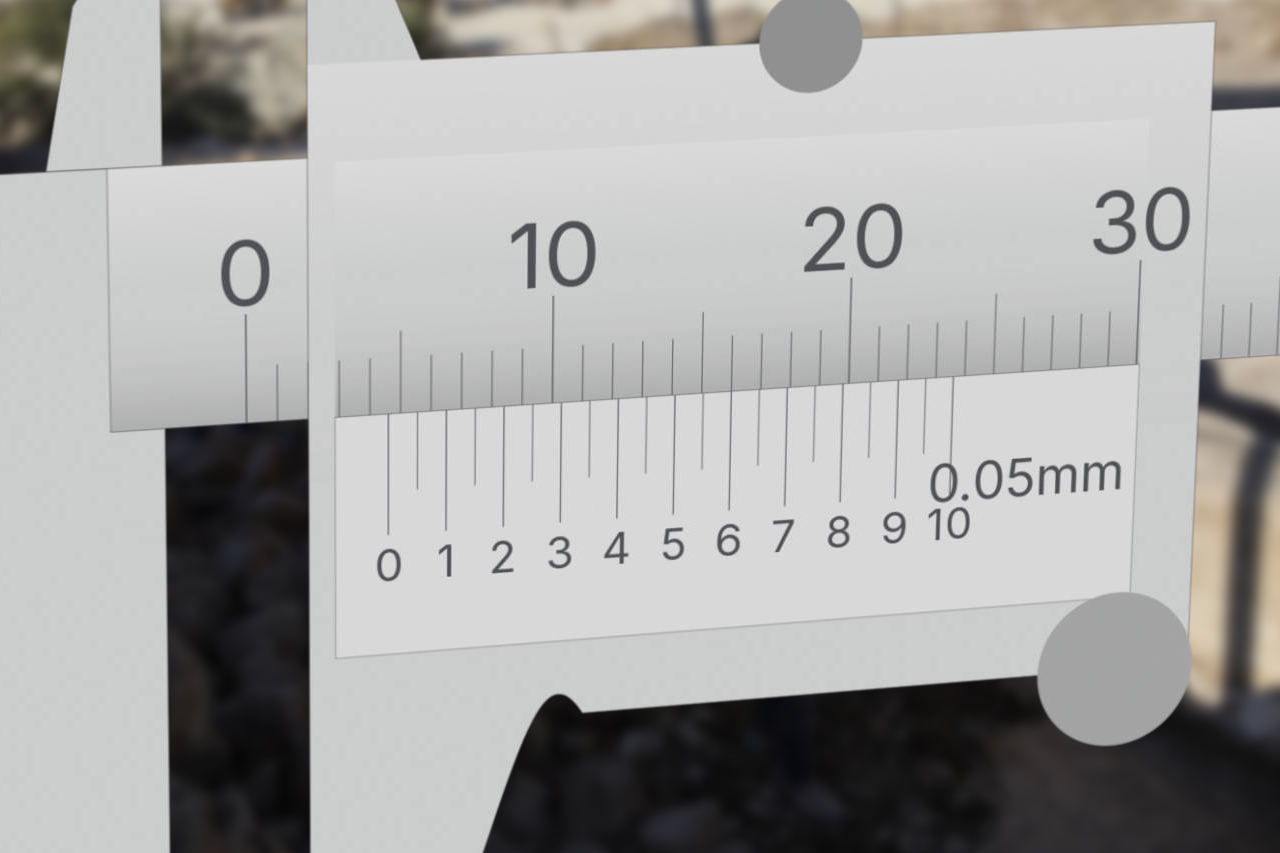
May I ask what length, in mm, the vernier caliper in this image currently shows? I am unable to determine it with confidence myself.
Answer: 4.60 mm
